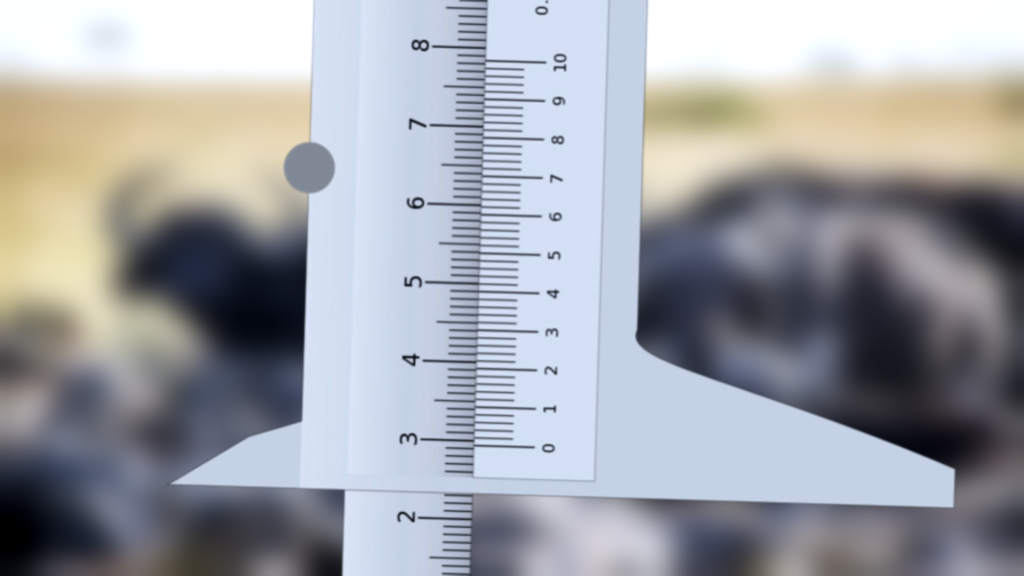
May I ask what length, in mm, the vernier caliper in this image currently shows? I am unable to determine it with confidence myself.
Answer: 29.4 mm
